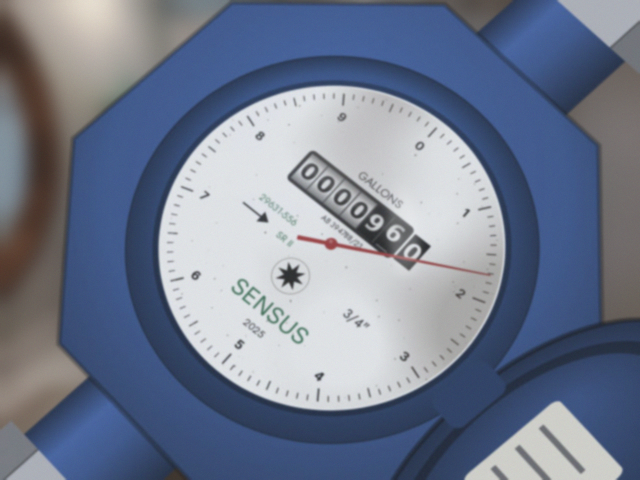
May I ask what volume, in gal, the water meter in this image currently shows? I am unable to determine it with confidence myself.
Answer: 961.7 gal
